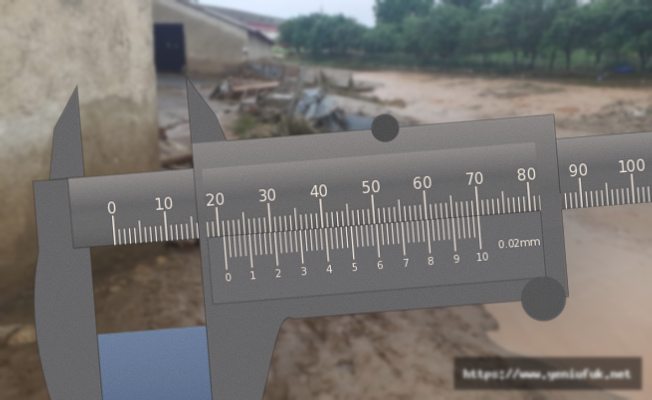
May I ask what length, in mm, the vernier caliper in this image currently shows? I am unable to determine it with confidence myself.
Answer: 21.0 mm
